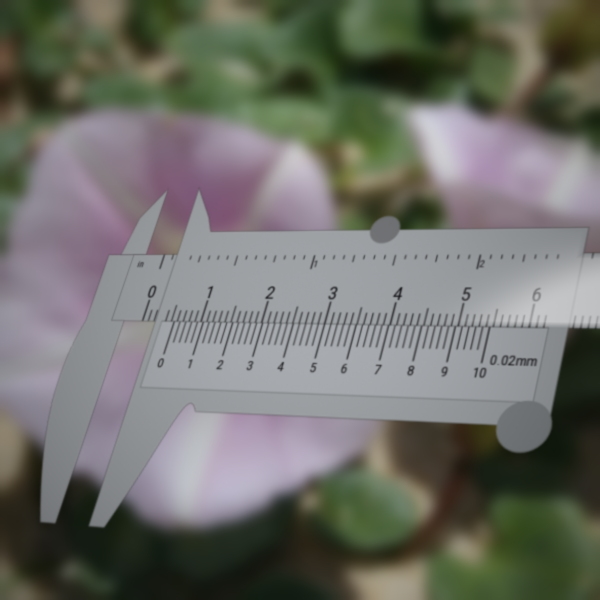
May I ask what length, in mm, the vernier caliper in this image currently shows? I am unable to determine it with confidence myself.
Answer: 5.5 mm
